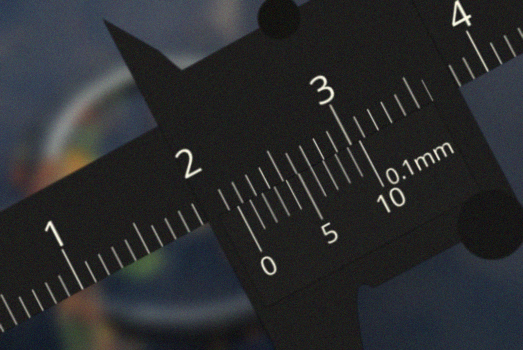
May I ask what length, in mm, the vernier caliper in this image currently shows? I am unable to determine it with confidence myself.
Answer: 21.6 mm
